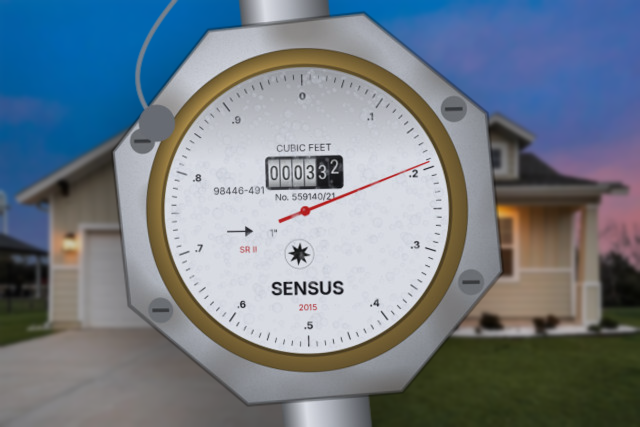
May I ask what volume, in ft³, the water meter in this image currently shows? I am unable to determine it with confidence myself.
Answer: 332.19 ft³
